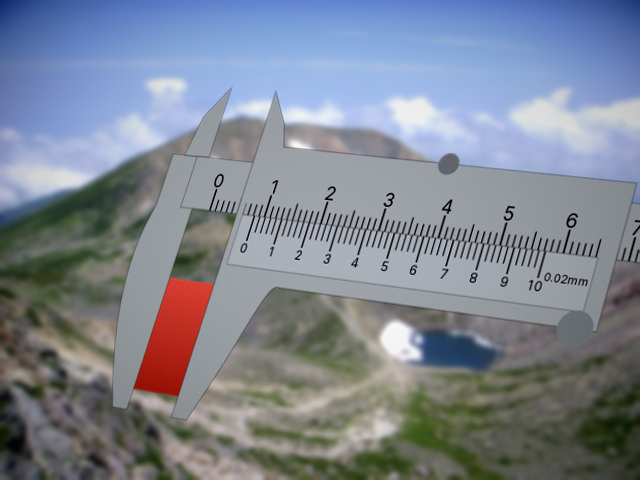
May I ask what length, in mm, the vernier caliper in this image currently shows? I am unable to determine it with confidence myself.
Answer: 8.2 mm
